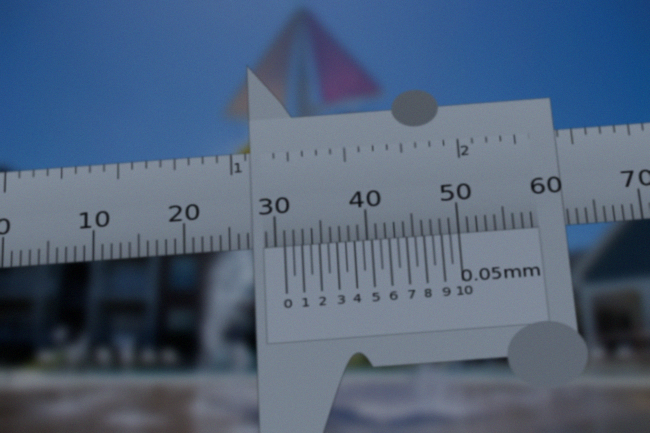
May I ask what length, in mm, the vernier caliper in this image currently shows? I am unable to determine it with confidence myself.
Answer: 31.0 mm
